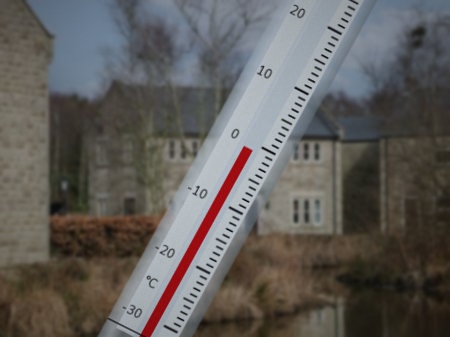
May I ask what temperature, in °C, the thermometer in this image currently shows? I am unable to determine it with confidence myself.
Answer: -1 °C
